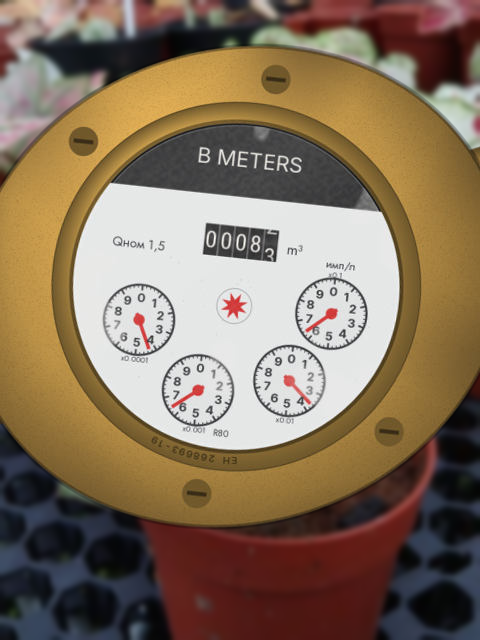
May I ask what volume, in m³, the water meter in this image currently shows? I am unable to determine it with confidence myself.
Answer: 82.6364 m³
